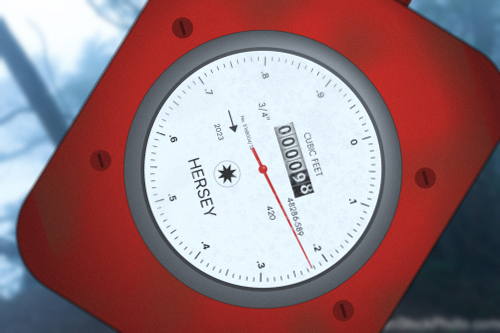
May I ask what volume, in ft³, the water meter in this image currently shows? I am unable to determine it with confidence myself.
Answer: 98.22 ft³
